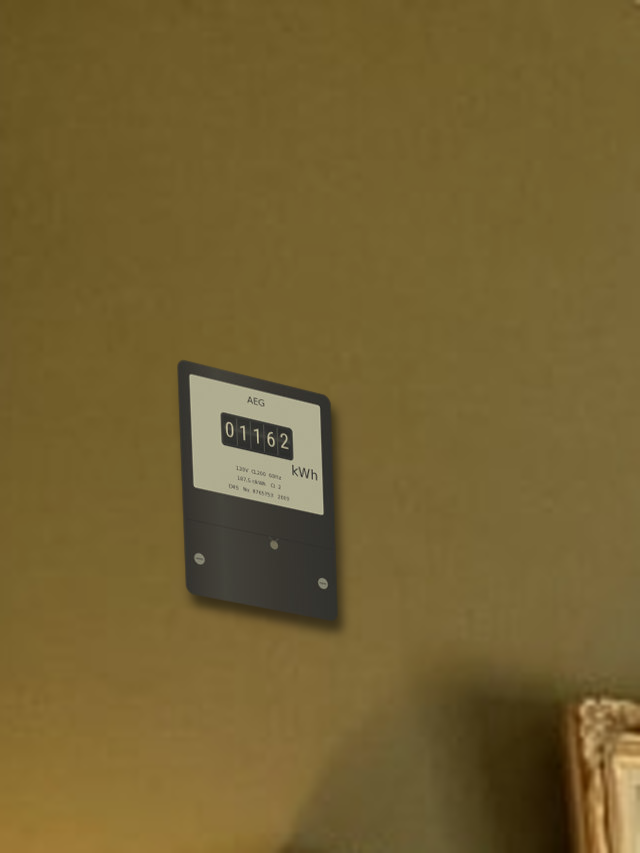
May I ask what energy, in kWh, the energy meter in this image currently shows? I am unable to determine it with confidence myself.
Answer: 1162 kWh
